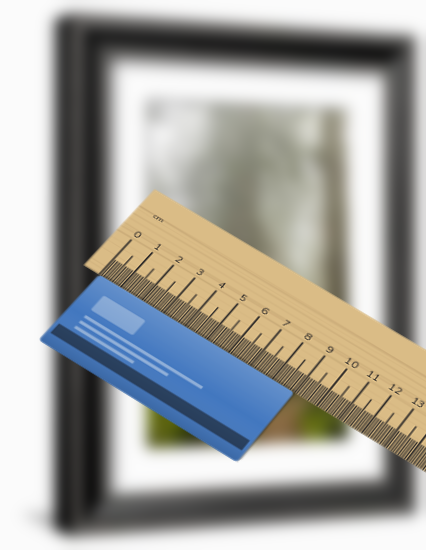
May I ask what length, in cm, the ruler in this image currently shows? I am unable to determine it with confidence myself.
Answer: 9 cm
